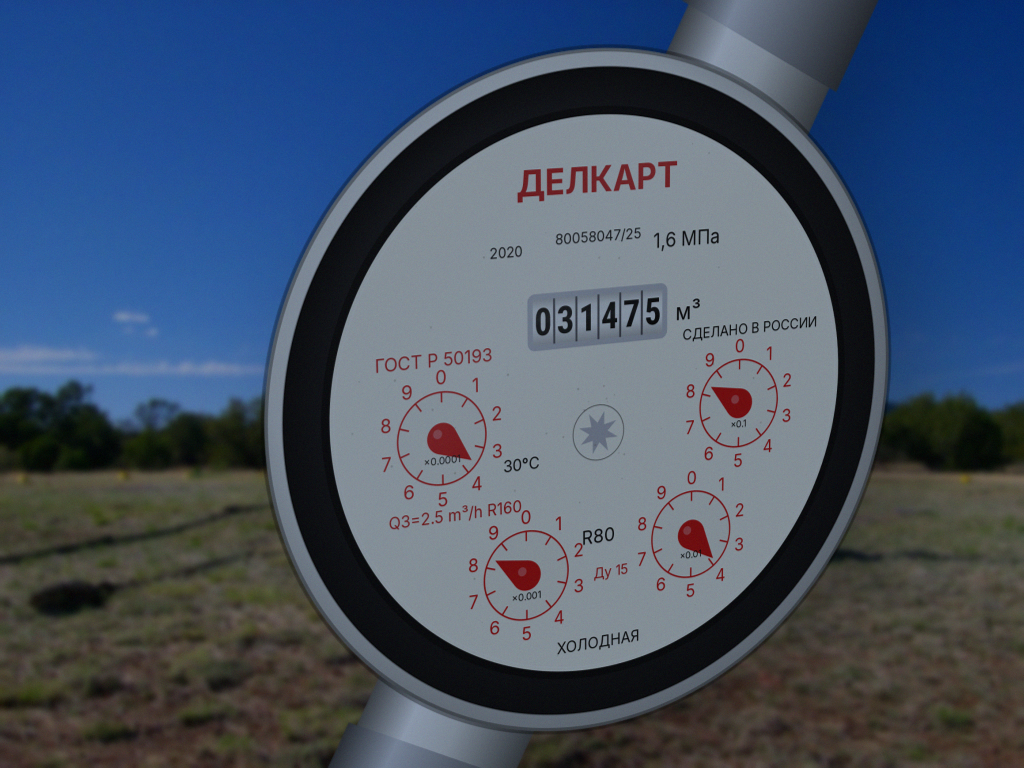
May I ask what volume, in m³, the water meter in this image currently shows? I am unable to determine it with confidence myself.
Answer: 31475.8383 m³
